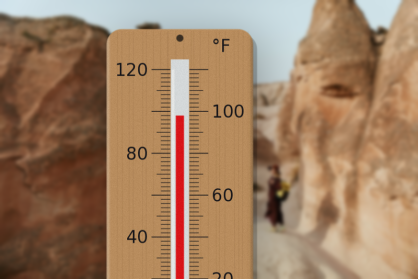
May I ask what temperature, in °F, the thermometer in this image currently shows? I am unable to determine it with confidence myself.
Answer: 98 °F
